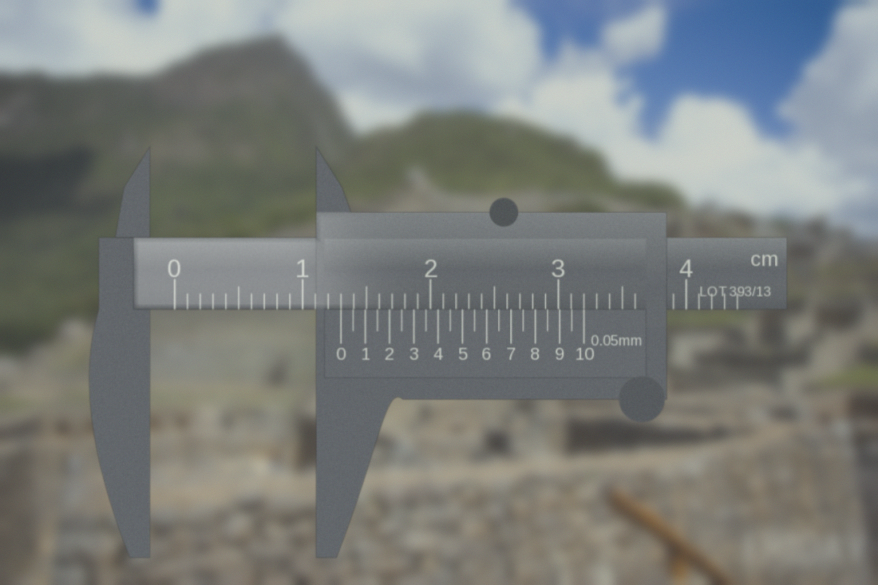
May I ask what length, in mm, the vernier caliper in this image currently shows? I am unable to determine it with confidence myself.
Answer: 13.0 mm
